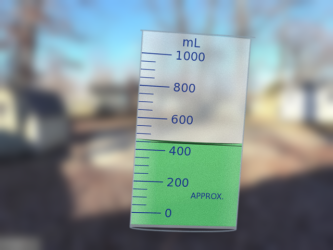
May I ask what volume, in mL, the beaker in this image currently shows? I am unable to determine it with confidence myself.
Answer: 450 mL
